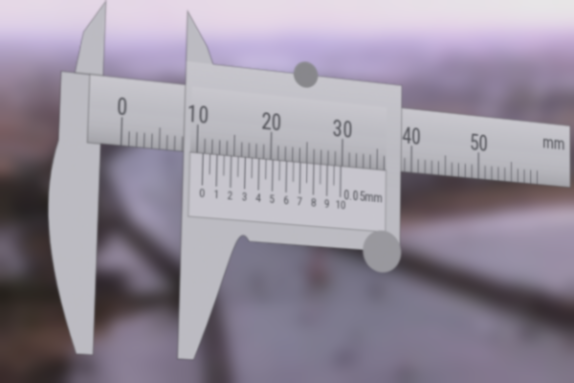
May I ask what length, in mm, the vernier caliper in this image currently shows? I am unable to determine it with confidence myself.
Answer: 10.8 mm
